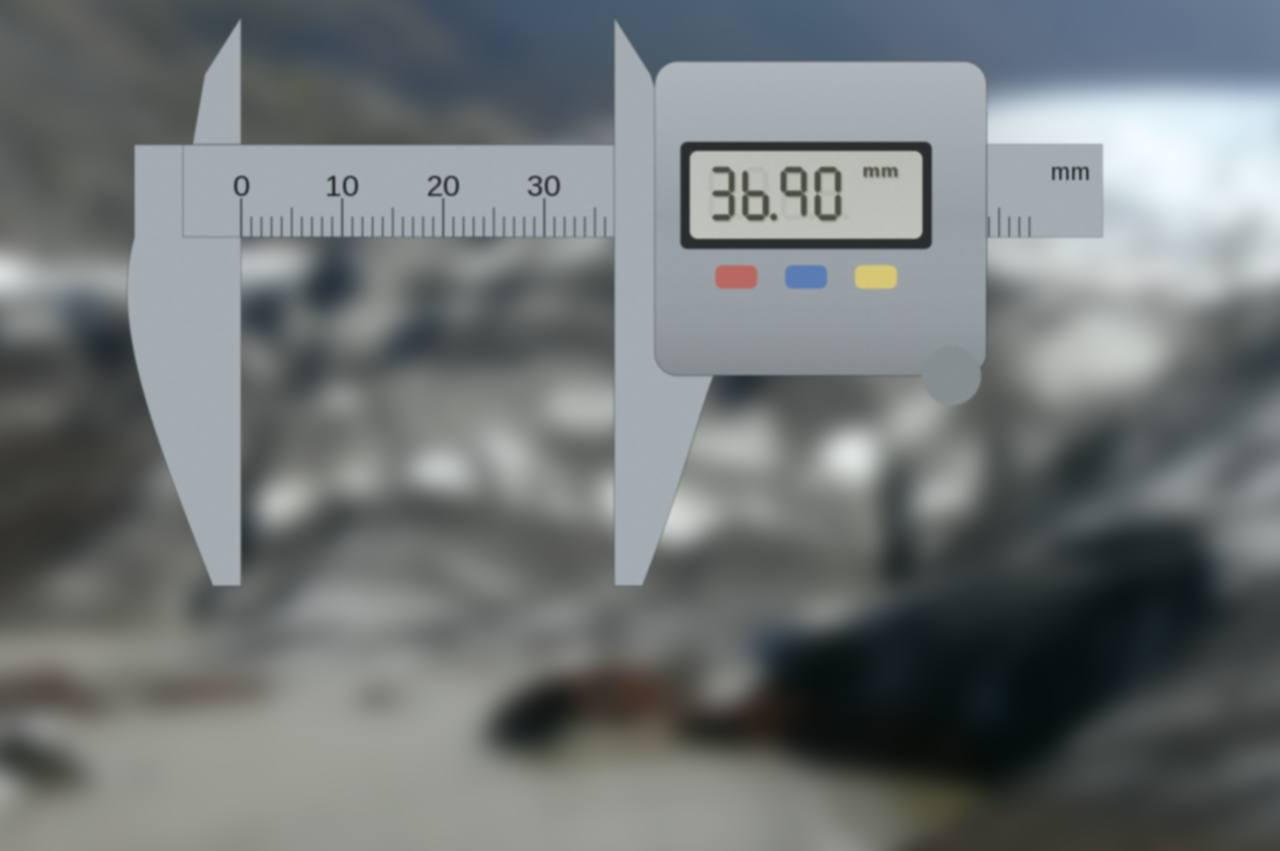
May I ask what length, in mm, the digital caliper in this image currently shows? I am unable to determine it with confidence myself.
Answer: 36.90 mm
